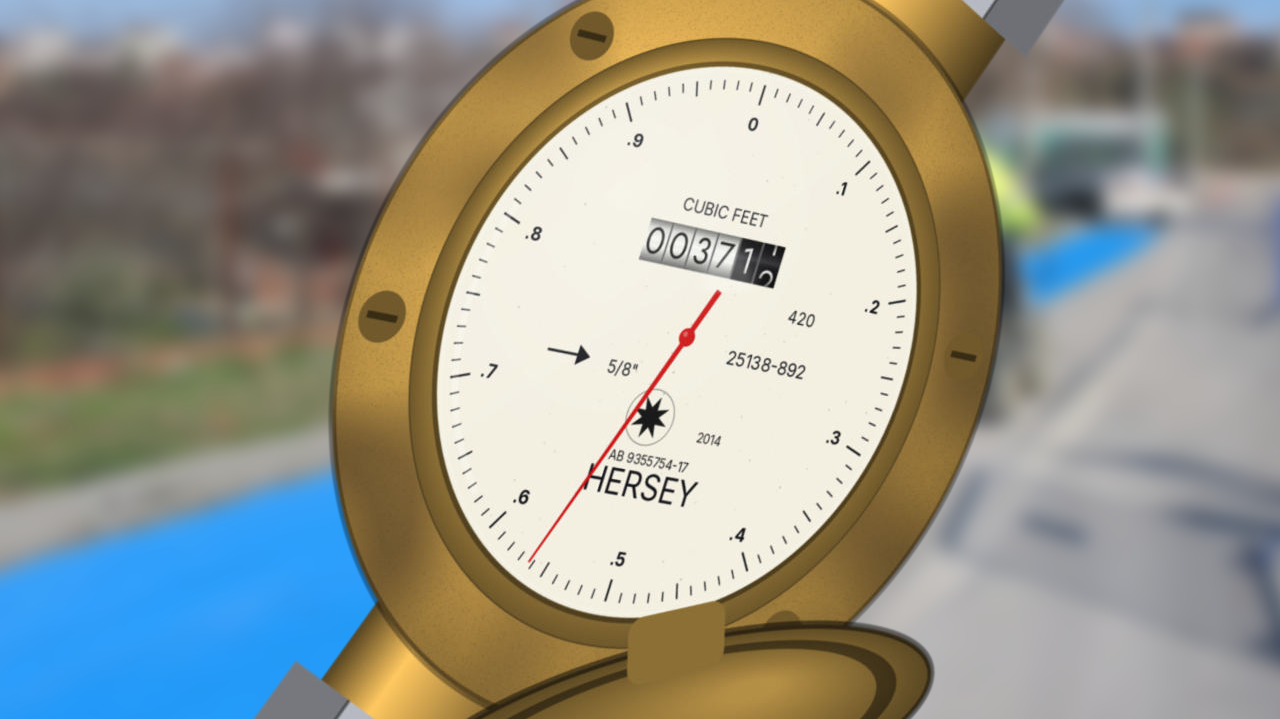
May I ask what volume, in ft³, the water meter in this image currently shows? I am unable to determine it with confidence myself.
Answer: 3711.56 ft³
